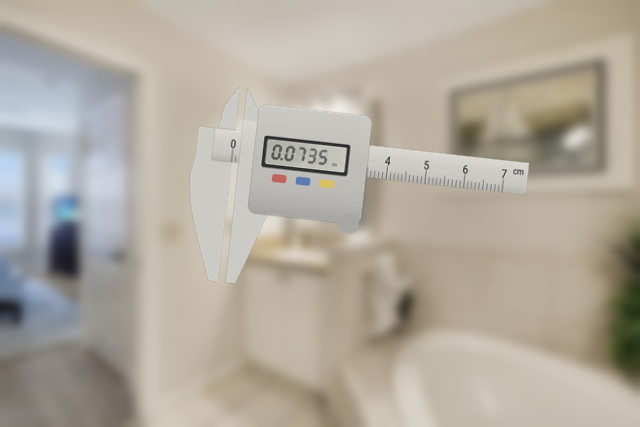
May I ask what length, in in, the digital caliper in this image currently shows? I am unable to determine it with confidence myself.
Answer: 0.0735 in
